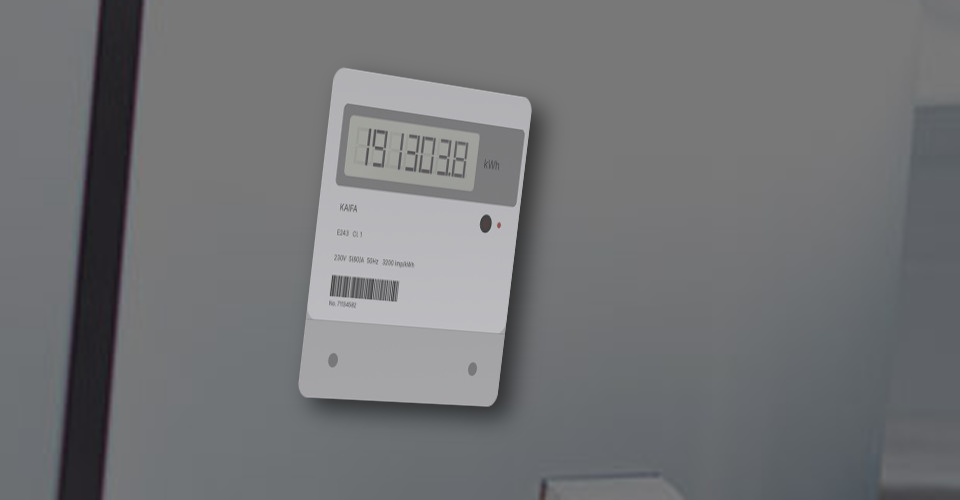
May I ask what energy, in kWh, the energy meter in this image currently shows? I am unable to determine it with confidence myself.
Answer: 191303.8 kWh
